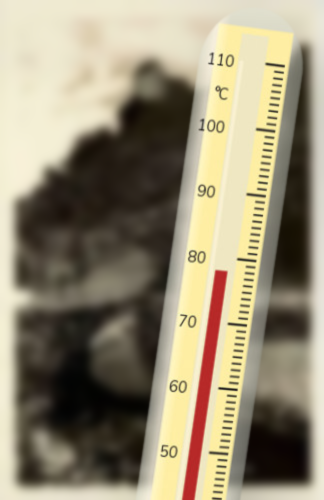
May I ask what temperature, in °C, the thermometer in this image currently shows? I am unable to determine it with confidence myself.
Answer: 78 °C
